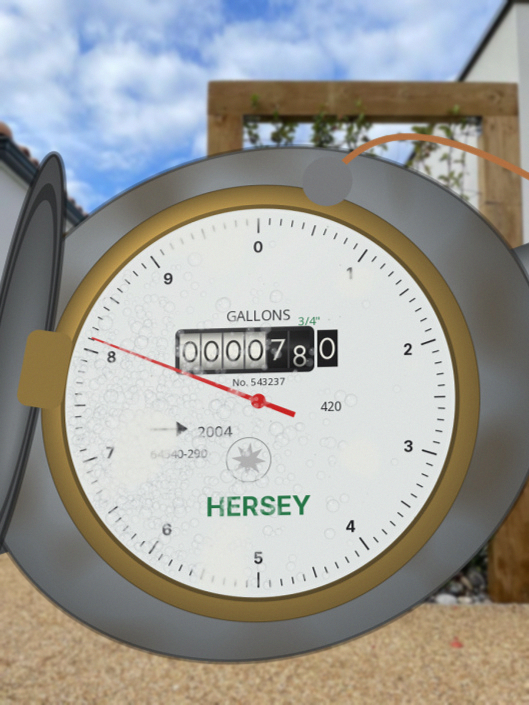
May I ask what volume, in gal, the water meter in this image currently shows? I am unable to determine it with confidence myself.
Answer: 778.1 gal
